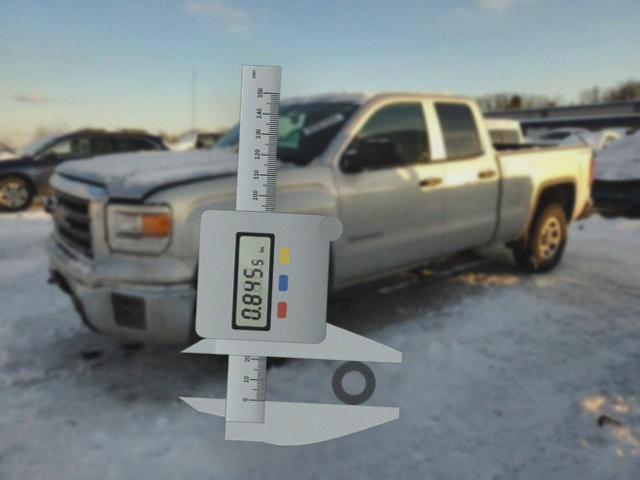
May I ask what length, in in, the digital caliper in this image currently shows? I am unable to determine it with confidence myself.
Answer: 0.8455 in
